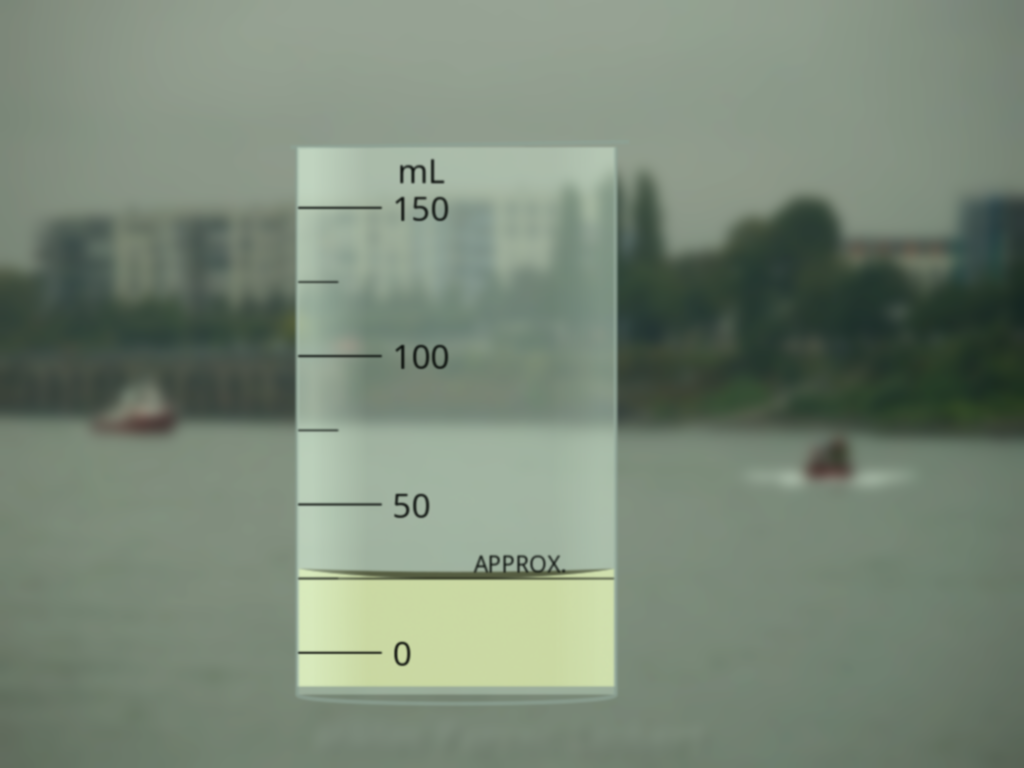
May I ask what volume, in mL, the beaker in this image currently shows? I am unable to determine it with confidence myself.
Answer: 25 mL
